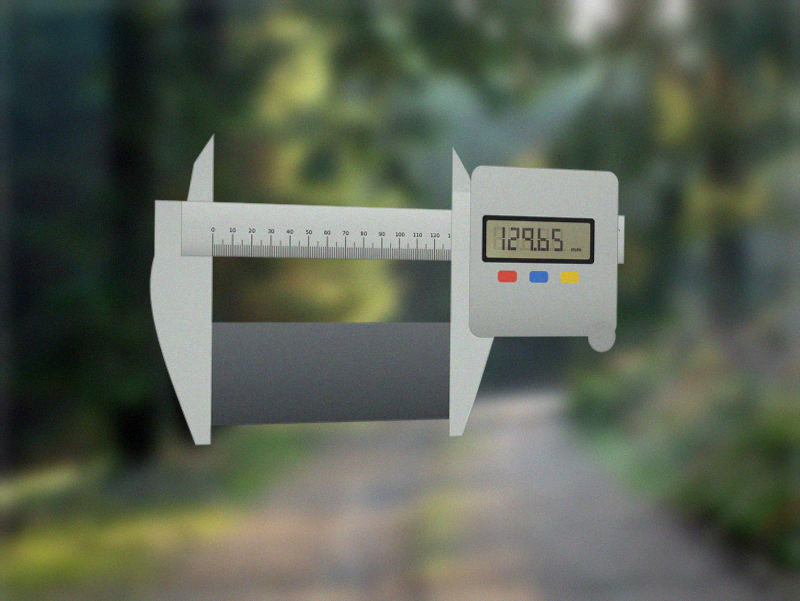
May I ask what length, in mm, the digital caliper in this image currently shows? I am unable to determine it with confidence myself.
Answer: 129.65 mm
